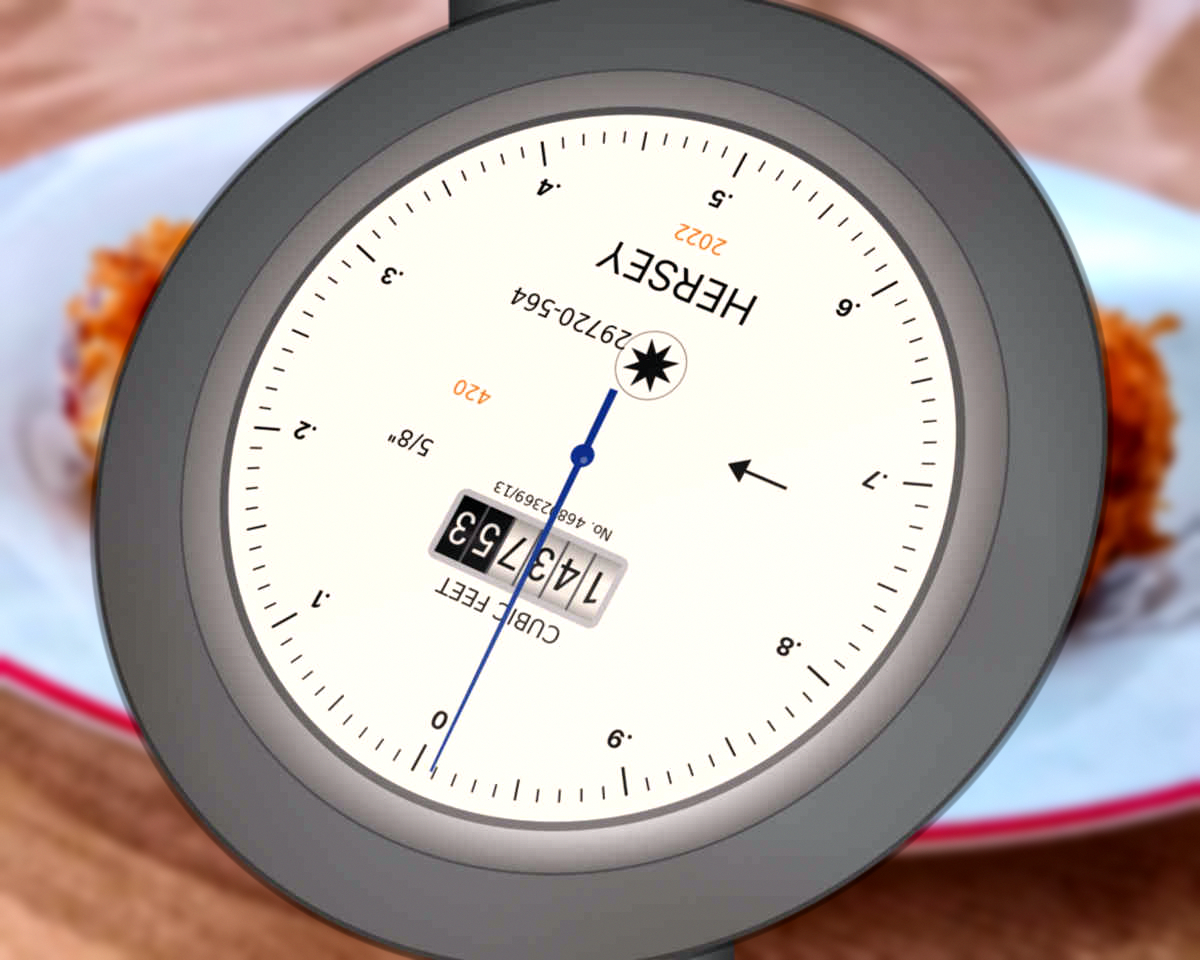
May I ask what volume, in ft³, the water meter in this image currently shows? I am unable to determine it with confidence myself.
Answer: 143752.99 ft³
